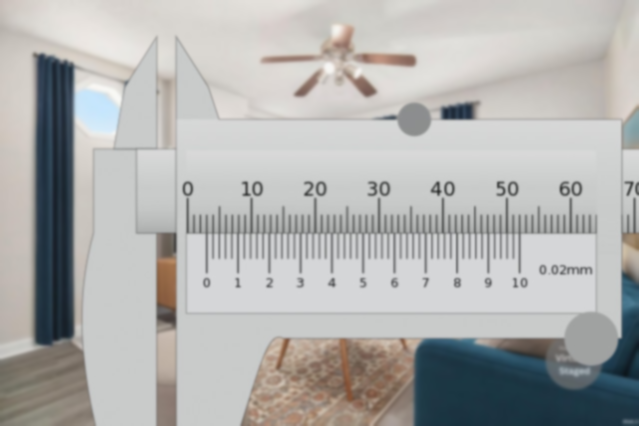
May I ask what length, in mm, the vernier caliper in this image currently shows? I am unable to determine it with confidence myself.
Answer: 3.0 mm
